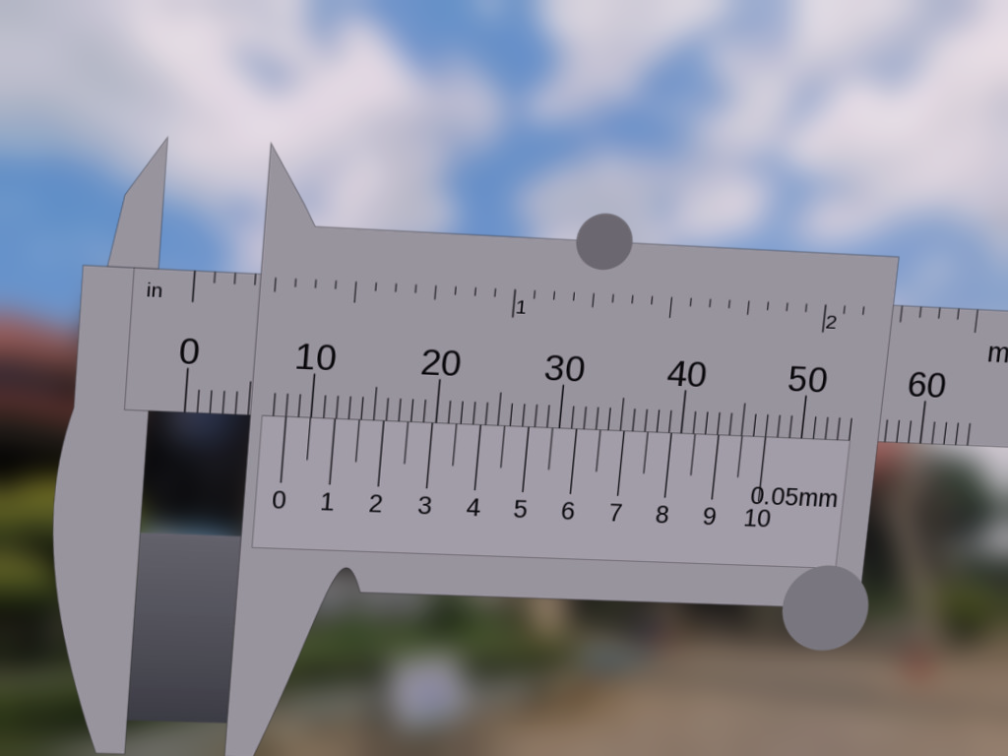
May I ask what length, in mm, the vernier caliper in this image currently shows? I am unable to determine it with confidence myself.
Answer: 8.0 mm
